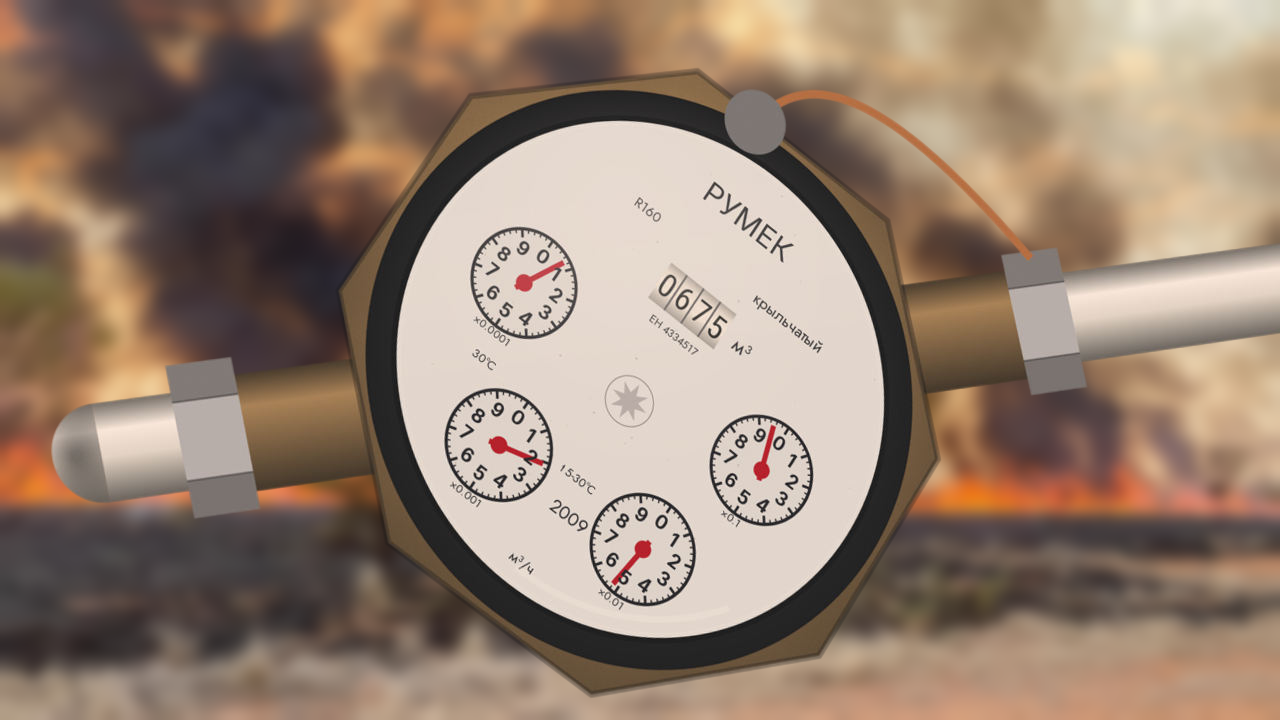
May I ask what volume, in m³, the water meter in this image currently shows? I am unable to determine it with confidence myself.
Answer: 674.9520 m³
